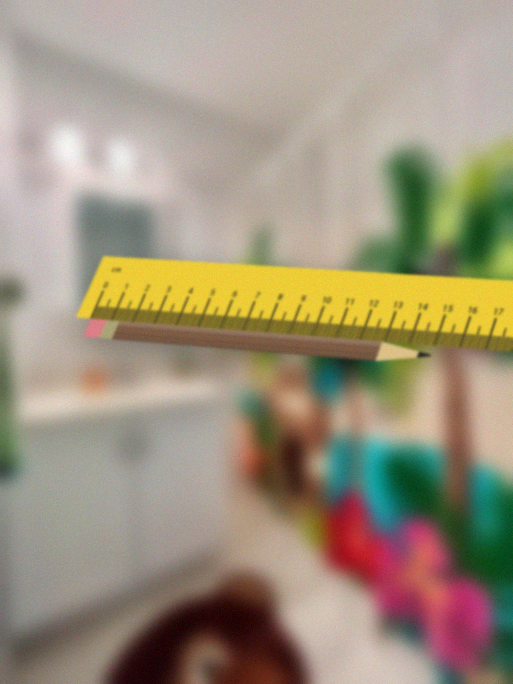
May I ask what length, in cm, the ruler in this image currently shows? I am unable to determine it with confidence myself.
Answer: 15 cm
